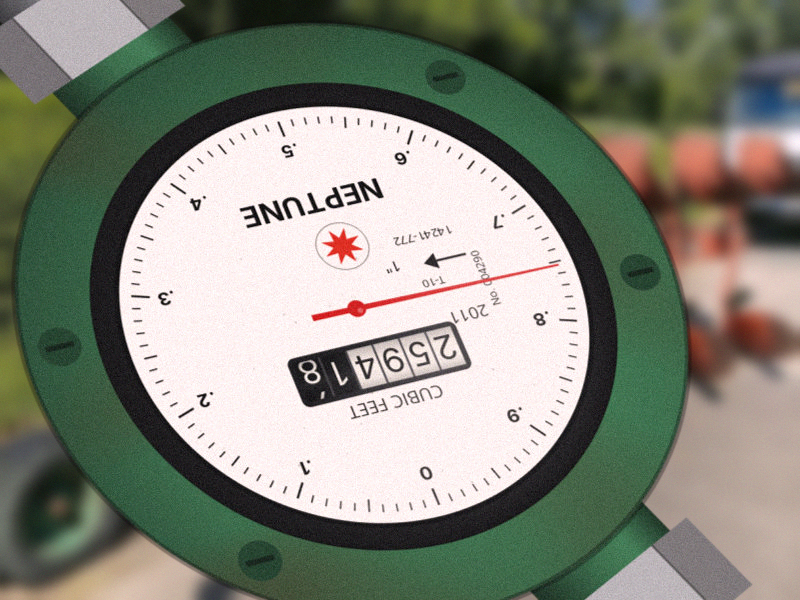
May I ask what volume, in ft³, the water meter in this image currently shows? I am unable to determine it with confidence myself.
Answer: 259417.75 ft³
